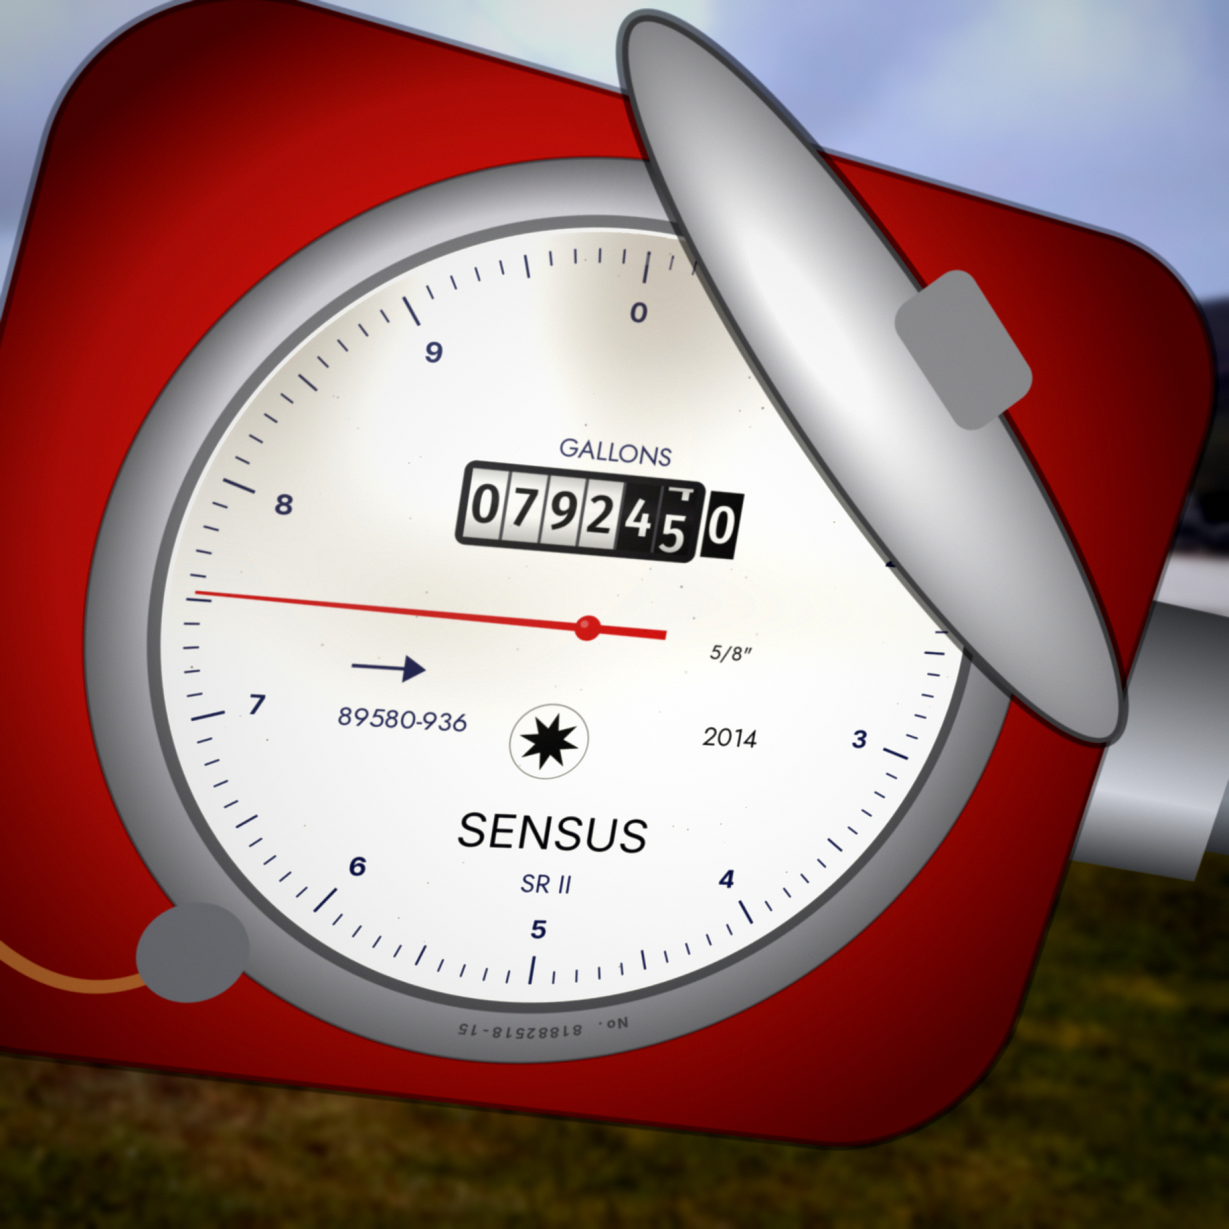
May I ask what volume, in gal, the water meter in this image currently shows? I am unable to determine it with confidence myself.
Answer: 792447.5 gal
